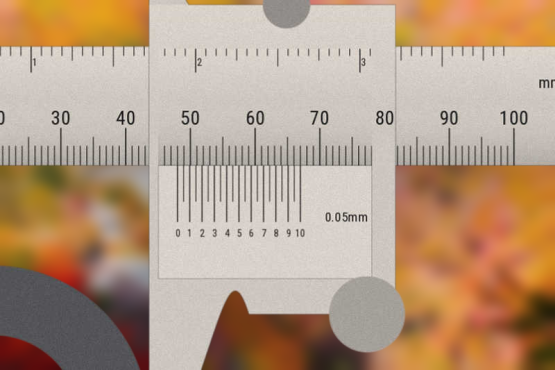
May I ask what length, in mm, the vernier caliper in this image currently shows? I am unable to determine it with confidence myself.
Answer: 48.0 mm
